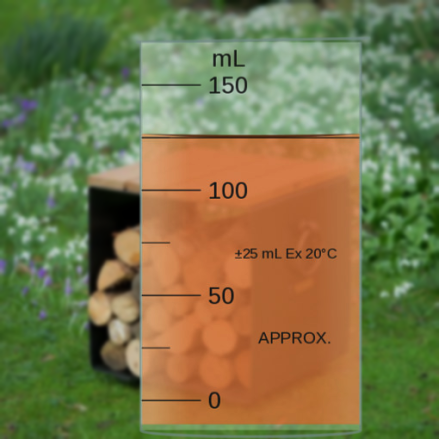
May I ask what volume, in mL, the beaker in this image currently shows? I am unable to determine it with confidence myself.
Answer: 125 mL
